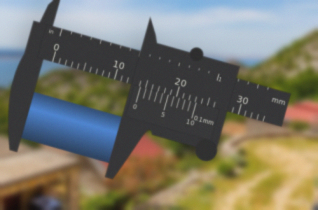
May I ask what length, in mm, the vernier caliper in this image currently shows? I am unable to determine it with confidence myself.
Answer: 14.2 mm
